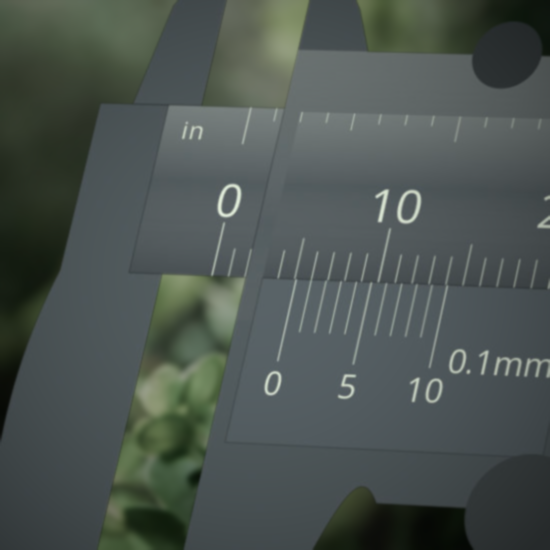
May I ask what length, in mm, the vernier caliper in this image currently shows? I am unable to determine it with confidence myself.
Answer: 5.1 mm
